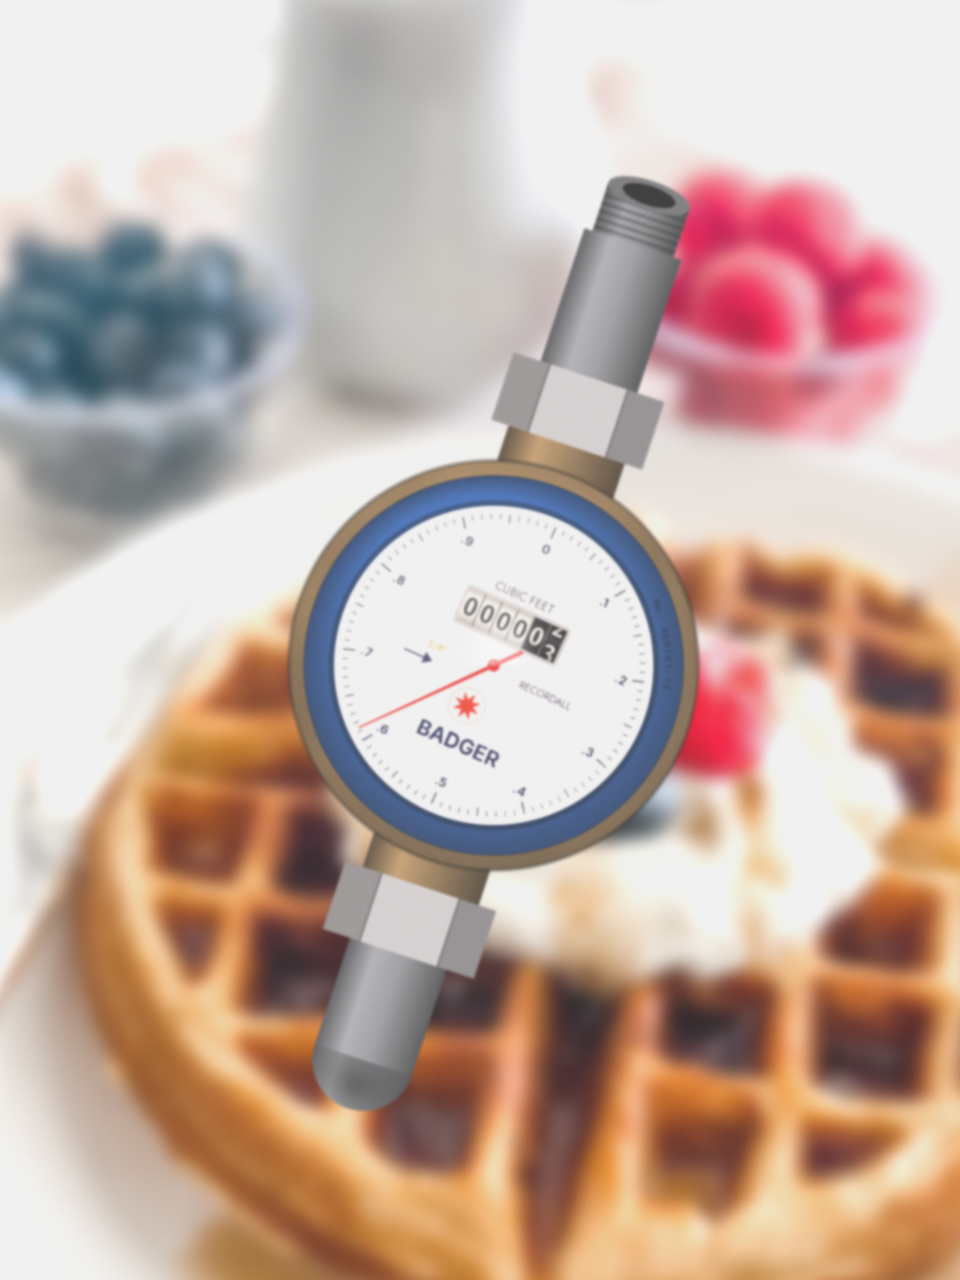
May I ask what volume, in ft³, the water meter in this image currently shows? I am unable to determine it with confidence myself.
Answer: 2.61 ft³
